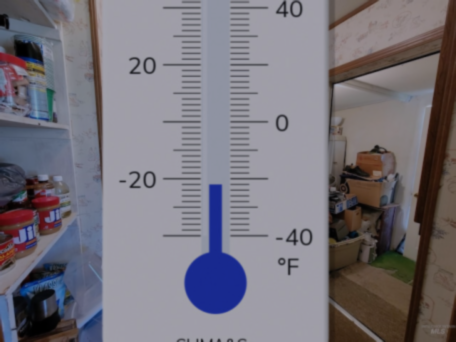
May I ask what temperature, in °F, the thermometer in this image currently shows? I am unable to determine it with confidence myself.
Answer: -22 °F
